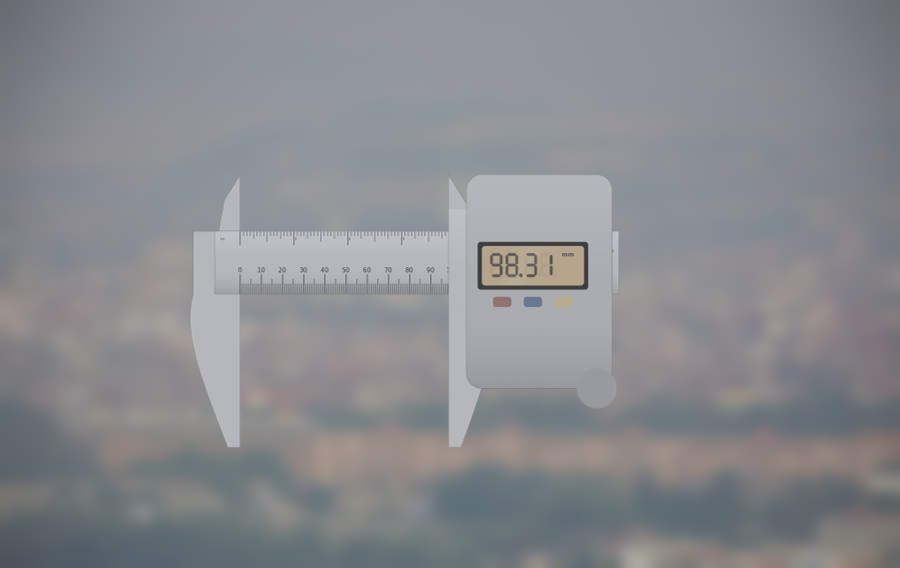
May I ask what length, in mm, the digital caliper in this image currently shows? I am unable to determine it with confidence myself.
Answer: 98.31 mm
